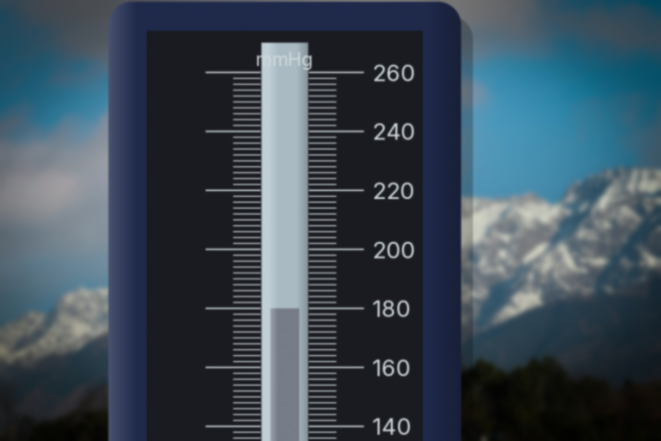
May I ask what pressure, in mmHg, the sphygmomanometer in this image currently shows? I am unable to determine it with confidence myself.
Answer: 180 mmHg
